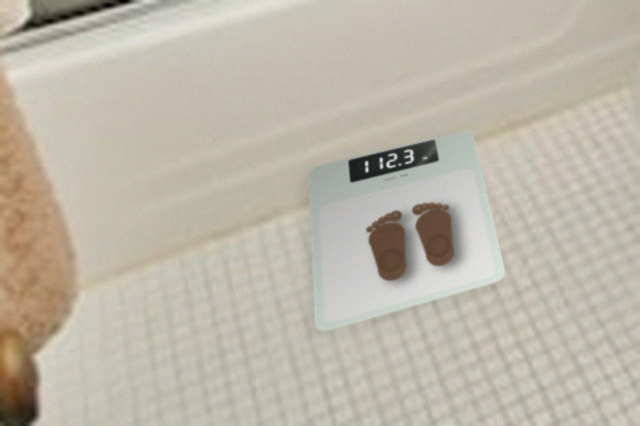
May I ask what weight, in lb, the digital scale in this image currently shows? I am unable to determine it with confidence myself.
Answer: 112.3 lb
